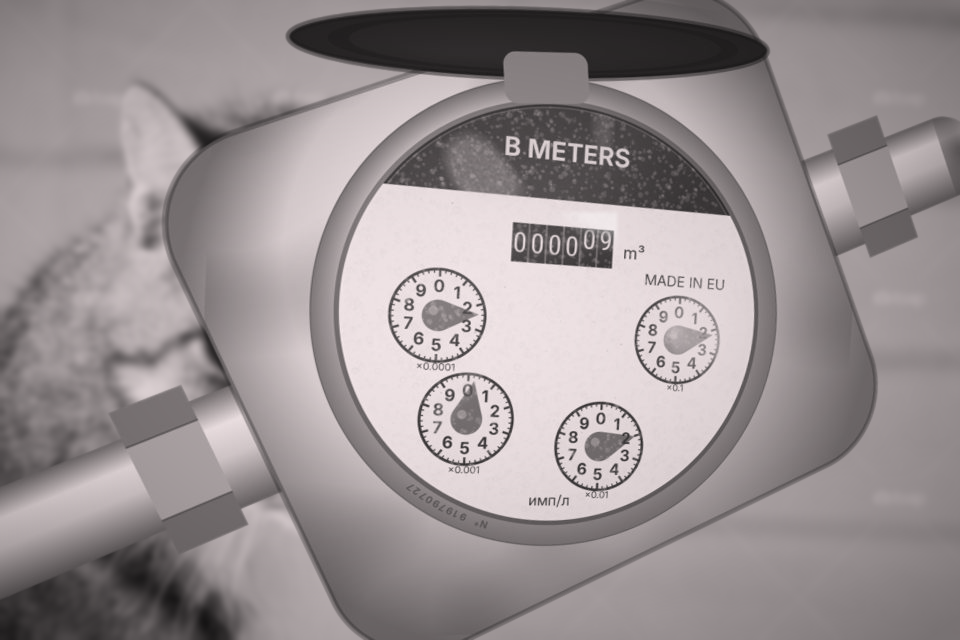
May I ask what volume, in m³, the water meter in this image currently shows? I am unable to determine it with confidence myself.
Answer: 9.2202 m³
